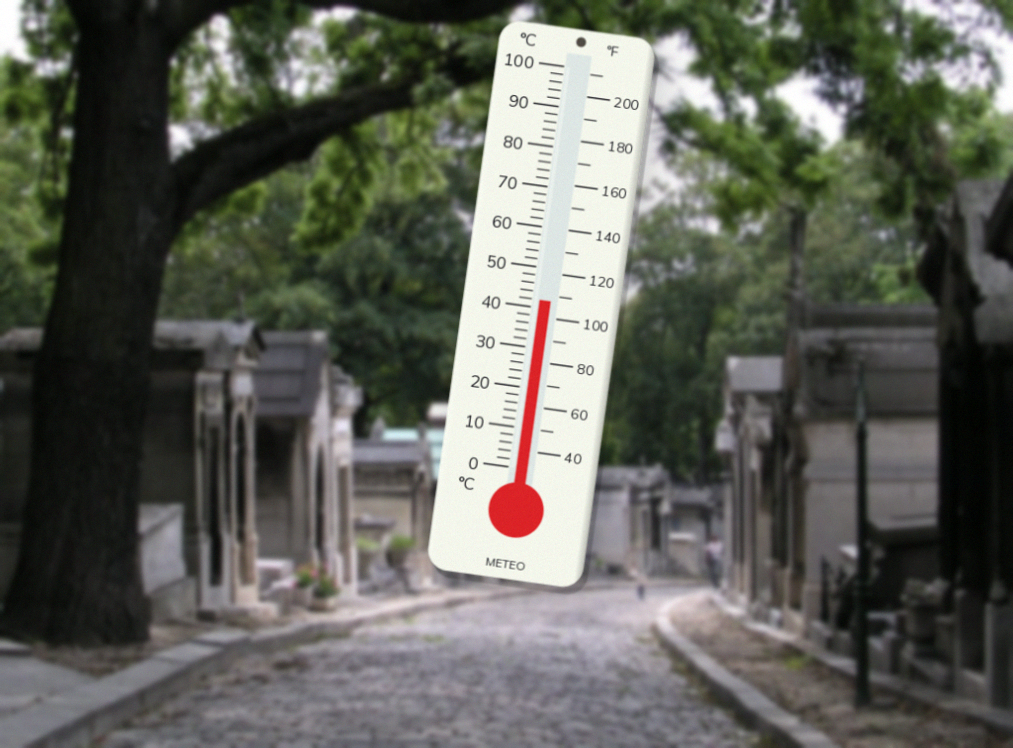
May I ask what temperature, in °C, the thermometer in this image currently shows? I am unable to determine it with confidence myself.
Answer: 42 °C
